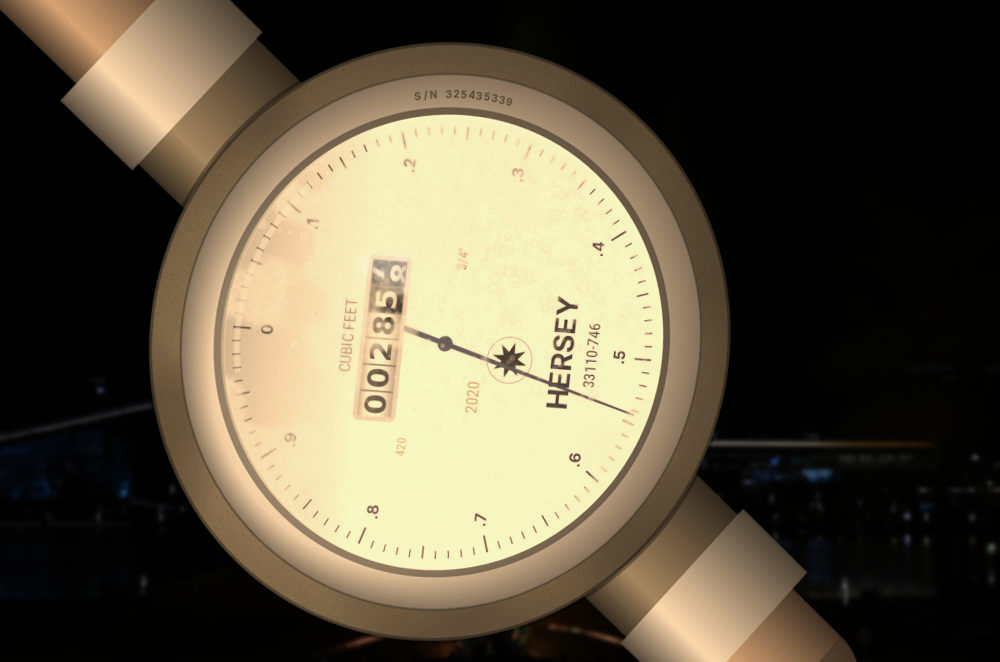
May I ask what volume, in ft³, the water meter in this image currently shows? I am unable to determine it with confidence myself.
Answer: 2857.54 ft³
